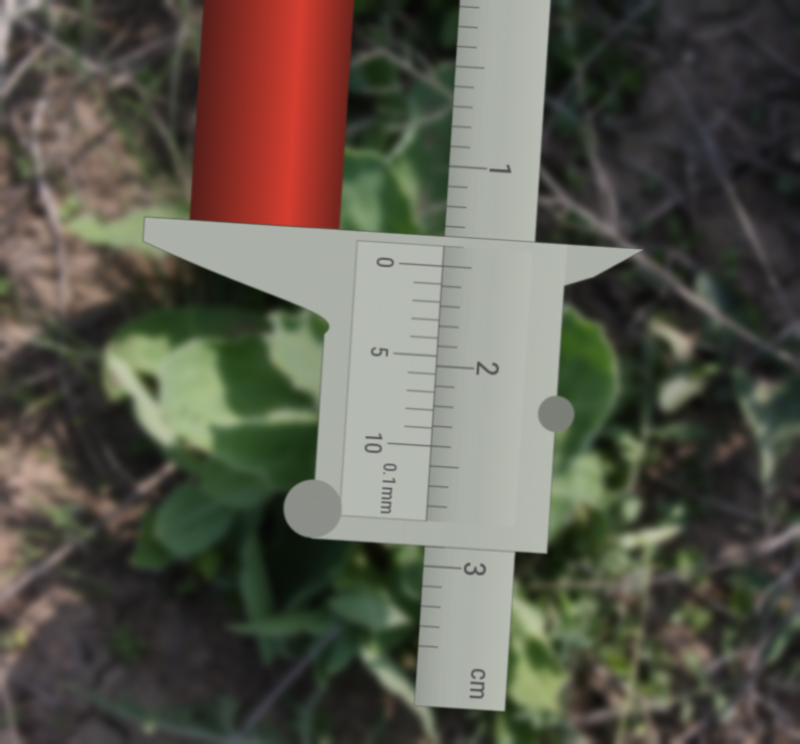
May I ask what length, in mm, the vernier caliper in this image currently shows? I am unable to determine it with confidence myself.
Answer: 15.0 mm
